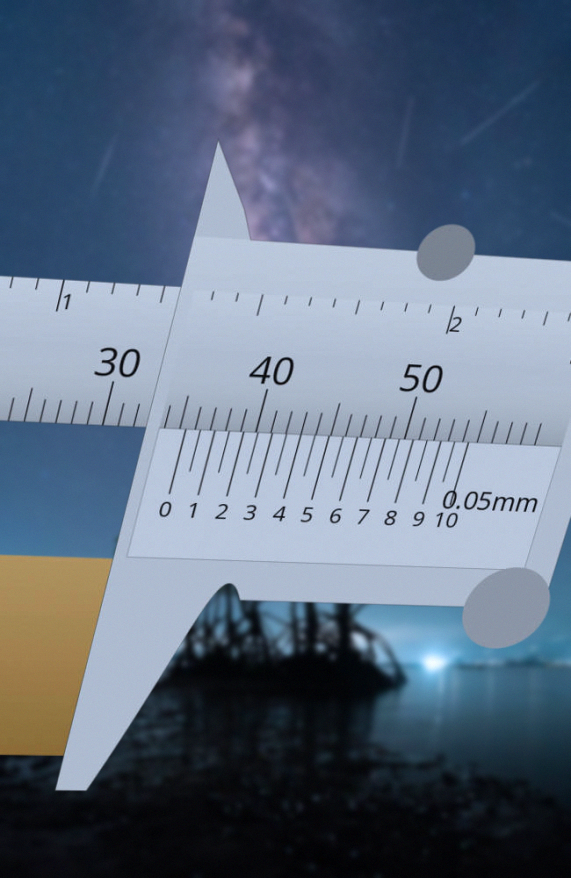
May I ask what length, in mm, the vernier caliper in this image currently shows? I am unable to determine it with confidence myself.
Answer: 35.4 mm
